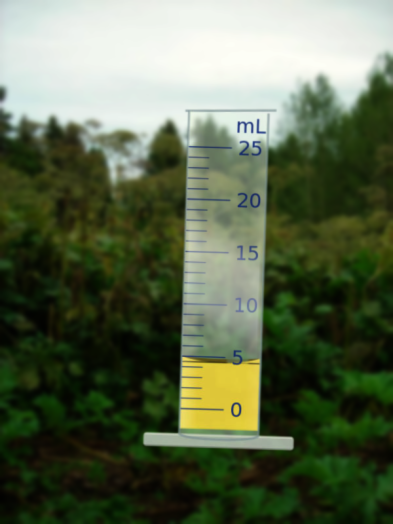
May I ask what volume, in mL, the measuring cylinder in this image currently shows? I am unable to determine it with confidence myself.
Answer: 4.5 mL
